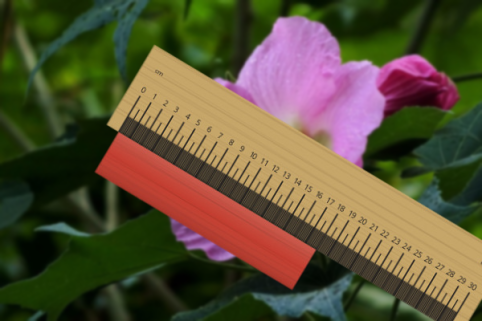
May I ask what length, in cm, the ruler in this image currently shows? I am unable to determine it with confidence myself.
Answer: 18 cm
